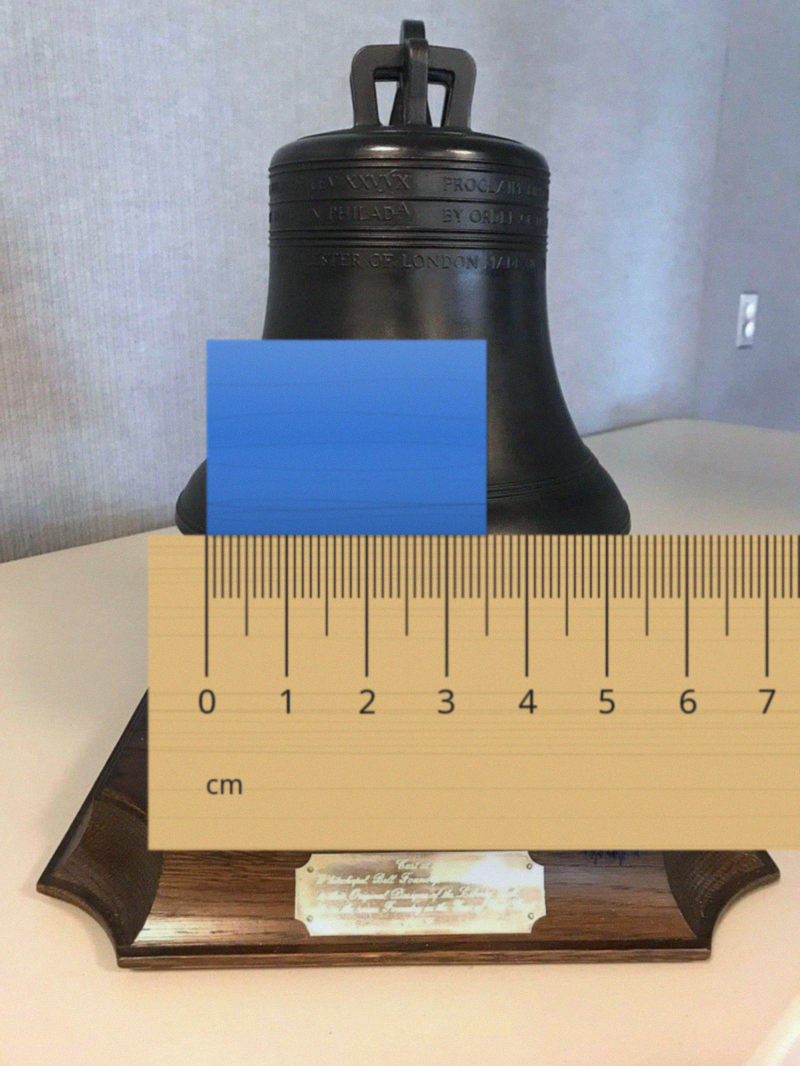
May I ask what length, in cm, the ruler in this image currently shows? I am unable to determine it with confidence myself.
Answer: 3.5 cm
